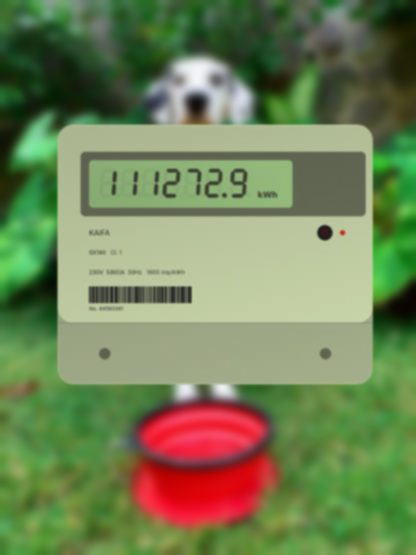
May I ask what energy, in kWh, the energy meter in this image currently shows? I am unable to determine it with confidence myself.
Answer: 111272.9 kWh
